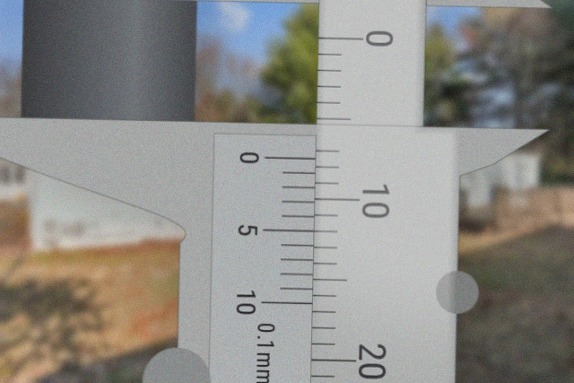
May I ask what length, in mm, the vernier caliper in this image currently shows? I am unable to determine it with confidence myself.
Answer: 7.5 mm
